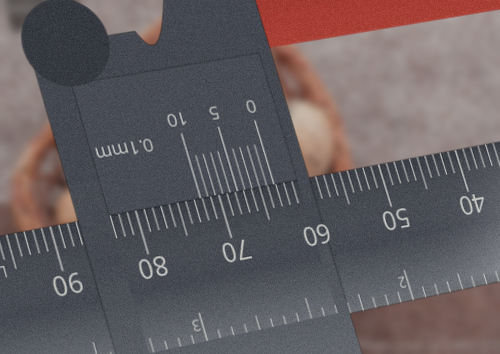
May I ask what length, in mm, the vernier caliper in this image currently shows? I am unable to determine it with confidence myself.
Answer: 63.2 mm
